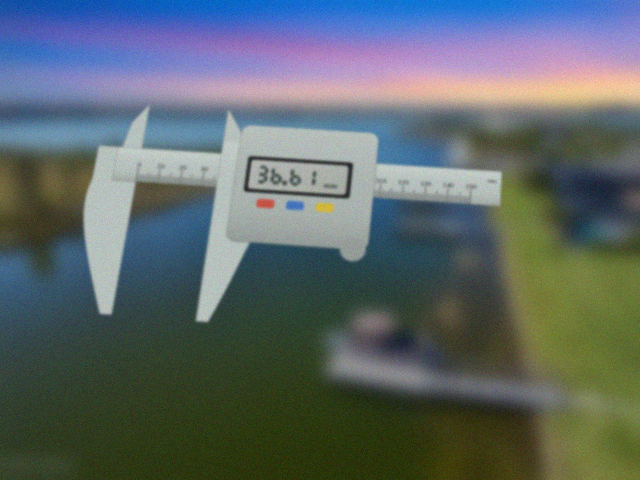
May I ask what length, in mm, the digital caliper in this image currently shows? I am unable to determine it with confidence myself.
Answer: 36.61 mm
